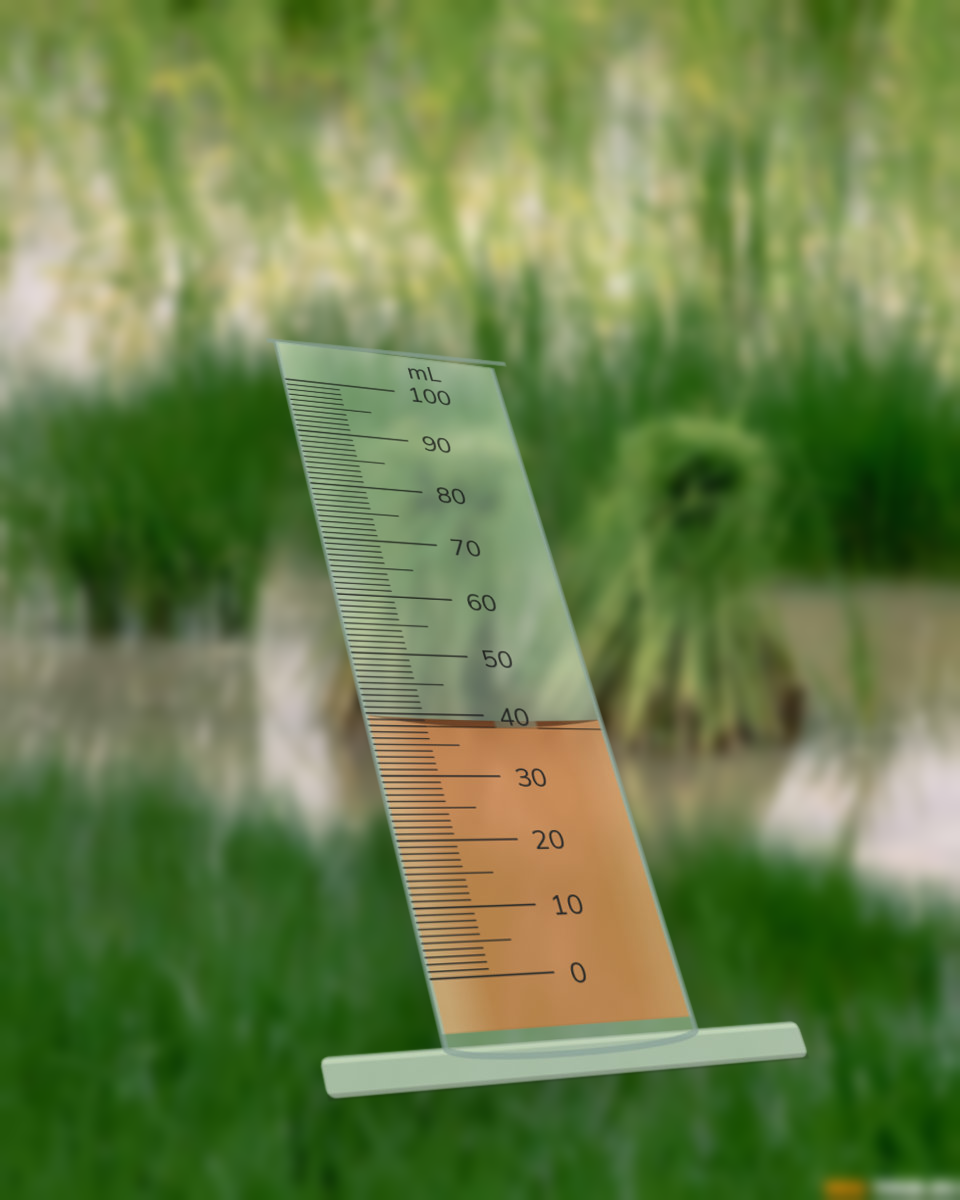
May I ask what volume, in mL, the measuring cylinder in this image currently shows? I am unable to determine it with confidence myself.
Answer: 38 mL
